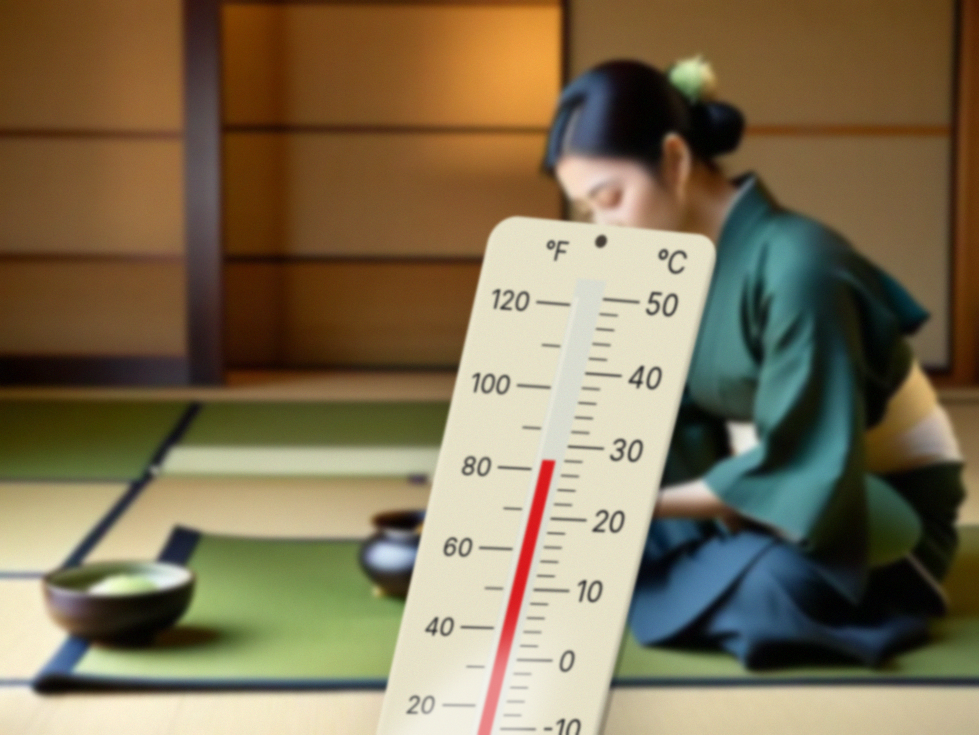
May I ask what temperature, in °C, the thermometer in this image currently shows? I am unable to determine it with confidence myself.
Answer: 28 °C
